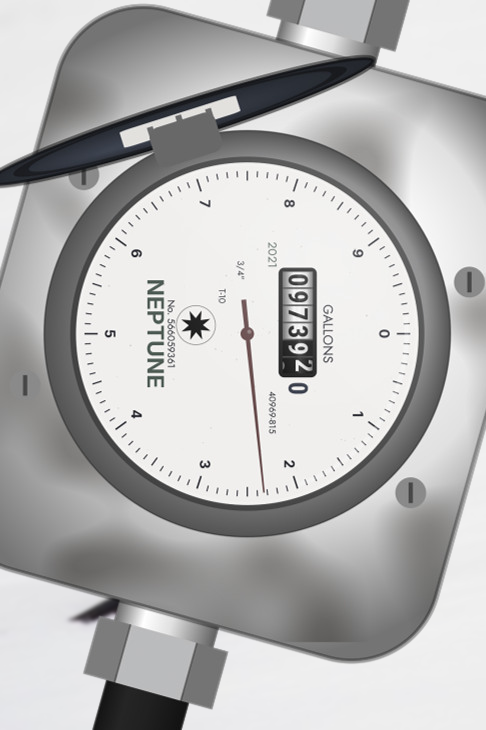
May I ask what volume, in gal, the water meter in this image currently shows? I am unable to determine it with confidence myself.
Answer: 973922.3 gal
